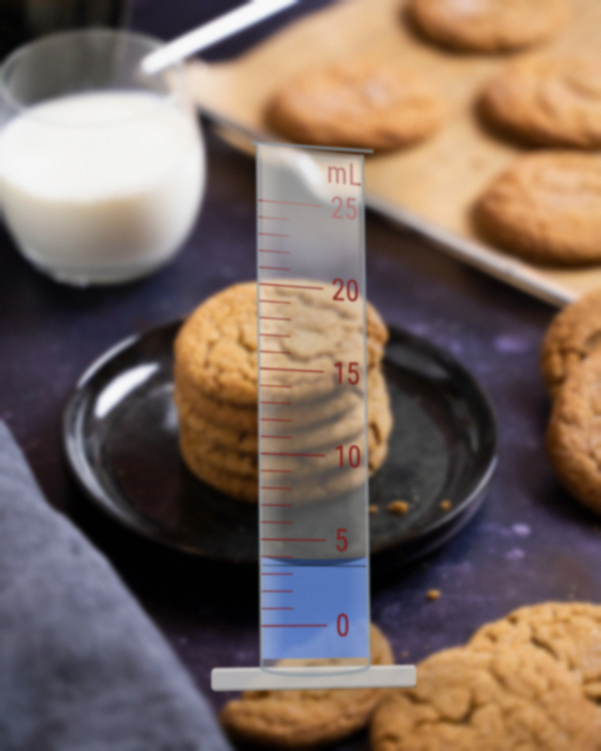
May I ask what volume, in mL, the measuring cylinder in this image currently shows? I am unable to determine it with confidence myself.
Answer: 3.5 mL
